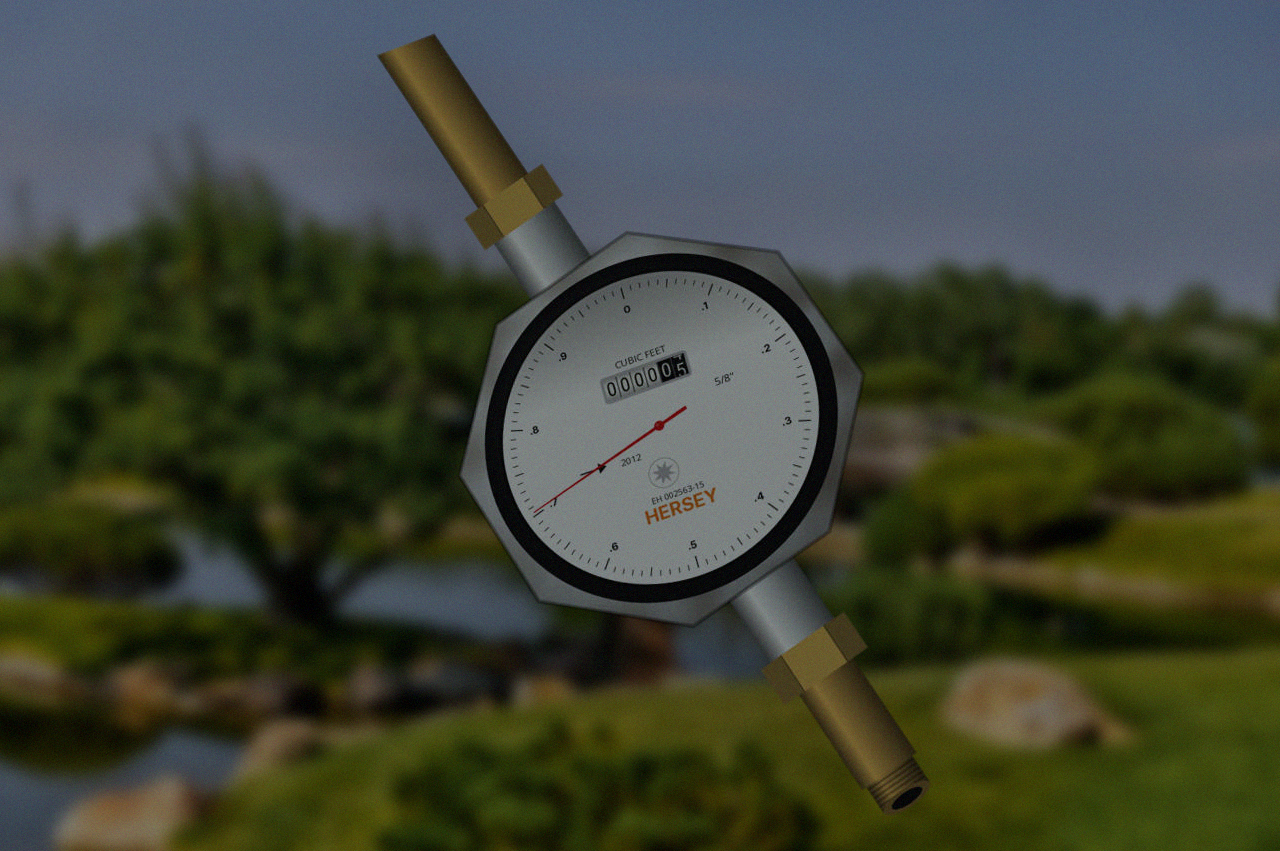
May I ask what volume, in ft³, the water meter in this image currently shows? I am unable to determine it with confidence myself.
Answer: 4.70 ft³
